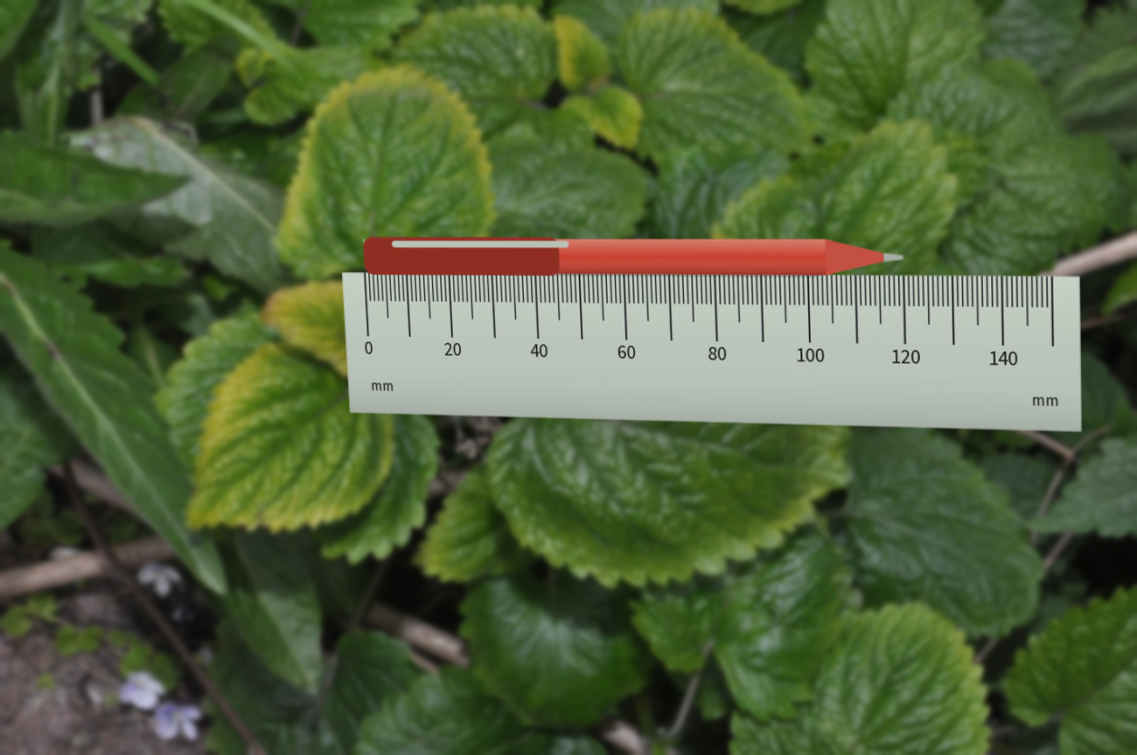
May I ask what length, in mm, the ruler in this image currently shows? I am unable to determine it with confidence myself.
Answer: 120 mm
